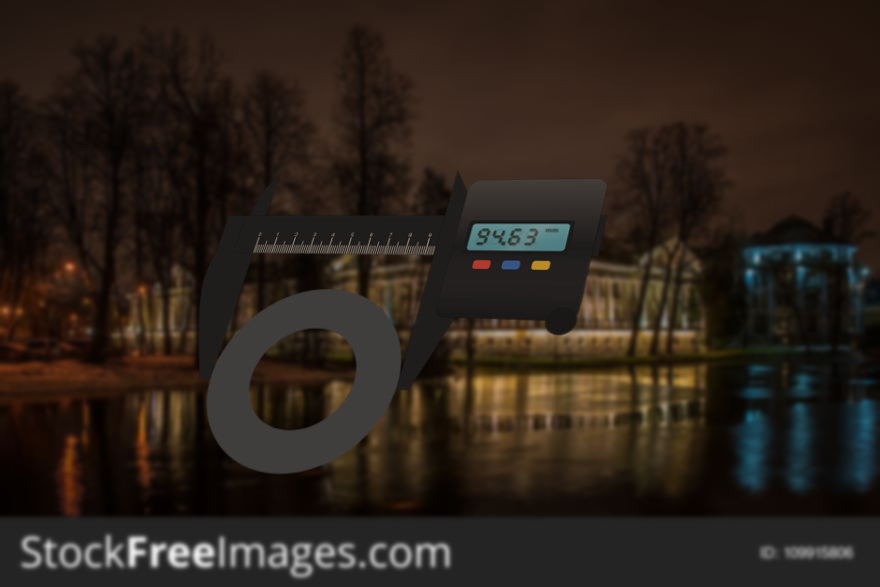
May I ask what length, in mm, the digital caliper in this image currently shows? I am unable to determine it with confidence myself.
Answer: 94.63 mm
